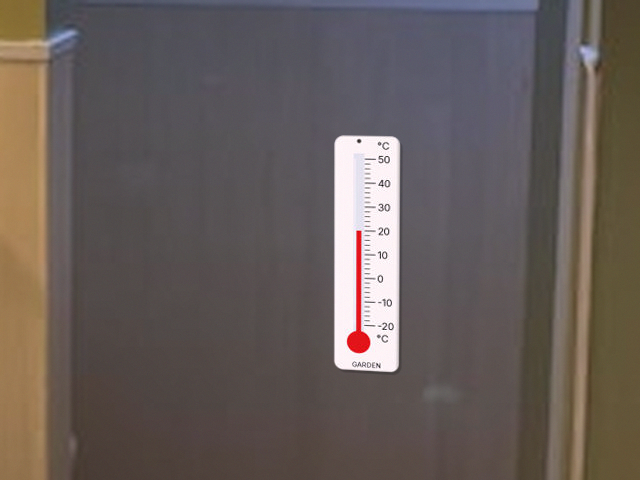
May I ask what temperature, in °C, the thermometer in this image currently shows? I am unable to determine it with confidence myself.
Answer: 20 °C
